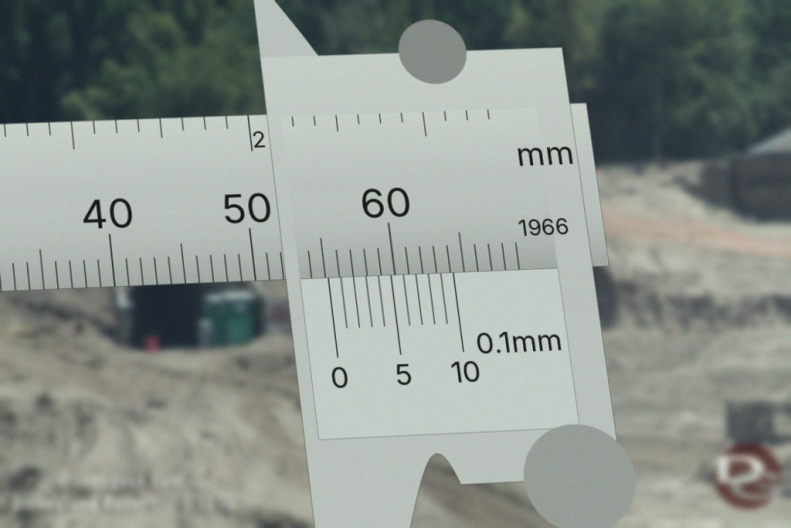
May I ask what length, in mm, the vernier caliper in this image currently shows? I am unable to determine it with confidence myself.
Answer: 55.2 mm
